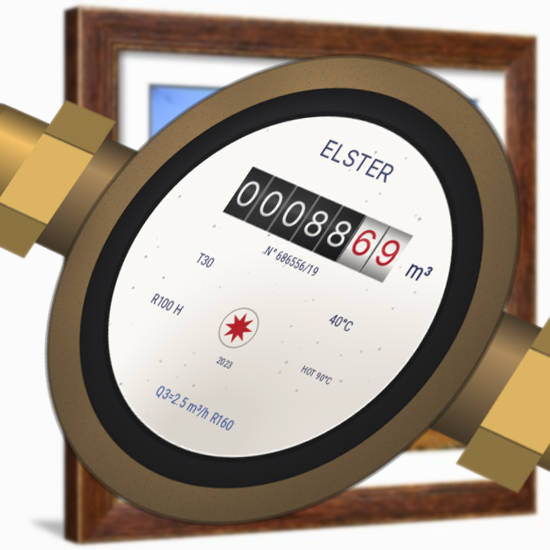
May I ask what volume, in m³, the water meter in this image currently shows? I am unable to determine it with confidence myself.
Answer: 88.69 m³
